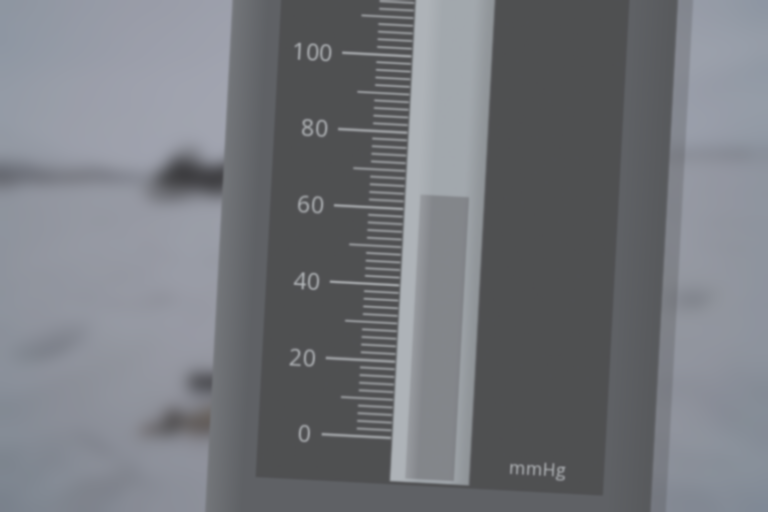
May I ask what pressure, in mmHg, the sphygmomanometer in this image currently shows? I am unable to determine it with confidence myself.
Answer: 64 mmHg
